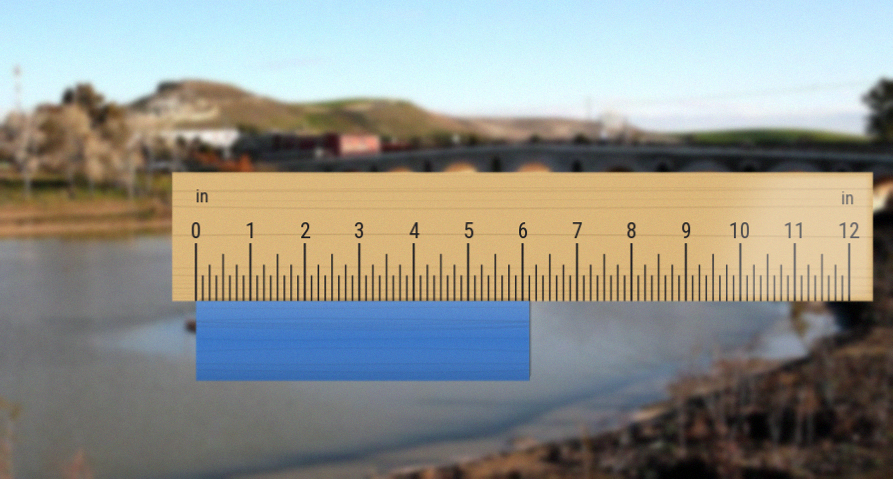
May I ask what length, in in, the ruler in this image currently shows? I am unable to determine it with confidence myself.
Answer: 6.125 in
